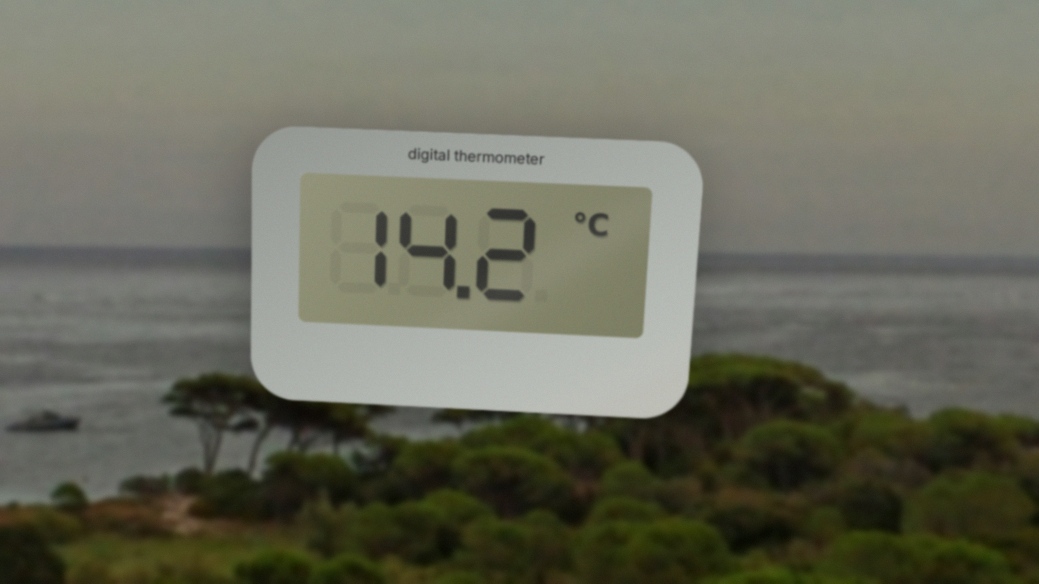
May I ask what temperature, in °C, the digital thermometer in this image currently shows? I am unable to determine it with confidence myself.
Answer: 14.2 °C
